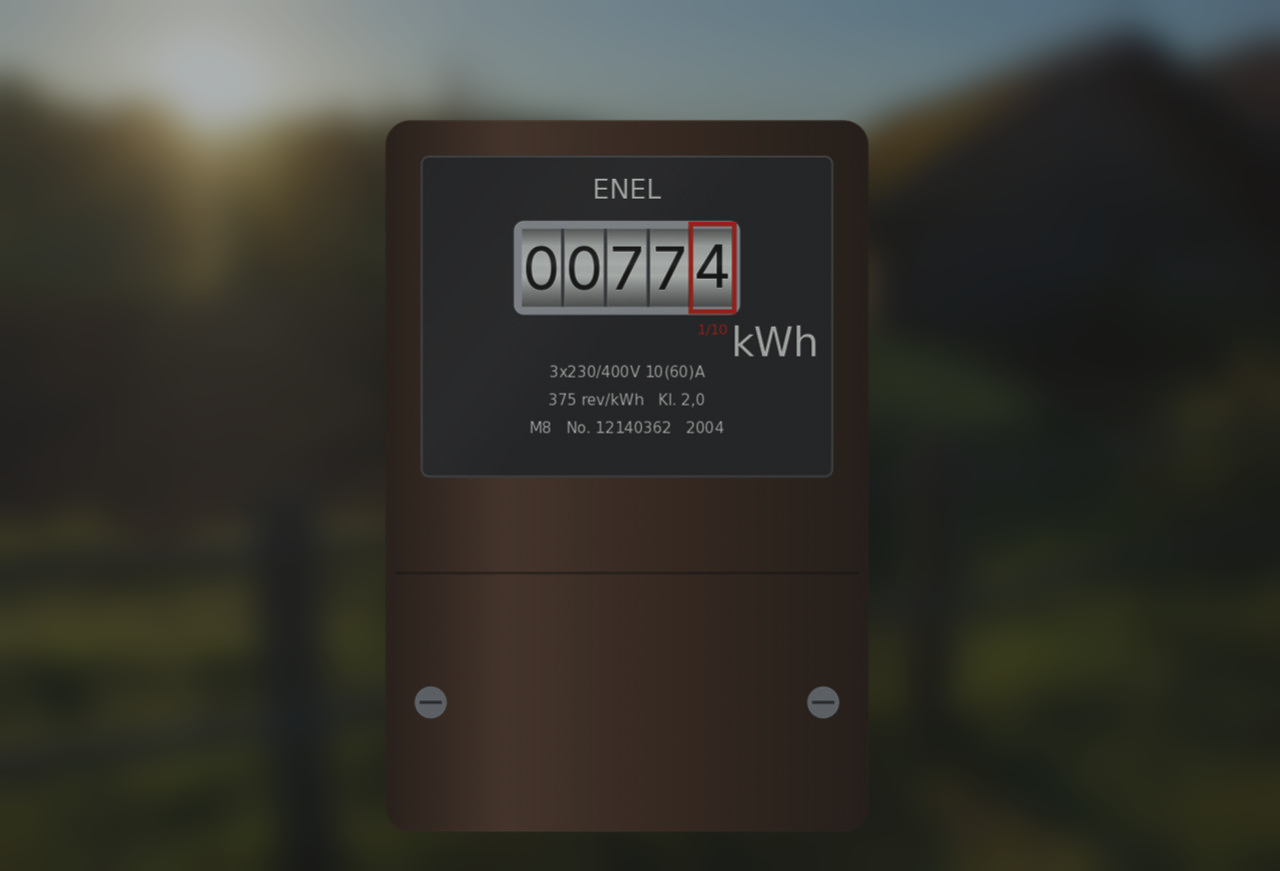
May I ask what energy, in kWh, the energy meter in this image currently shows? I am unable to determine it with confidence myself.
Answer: 77.4 kWh
